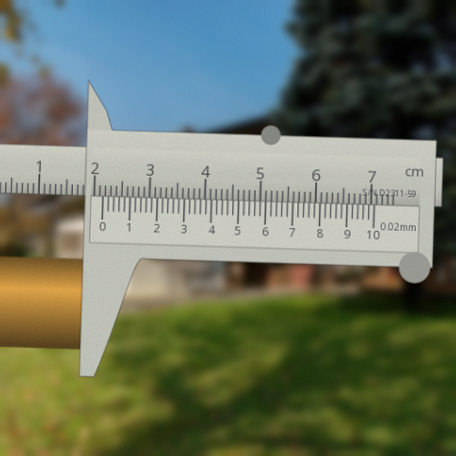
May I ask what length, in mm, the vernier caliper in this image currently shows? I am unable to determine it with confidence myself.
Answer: 21.6 mm
